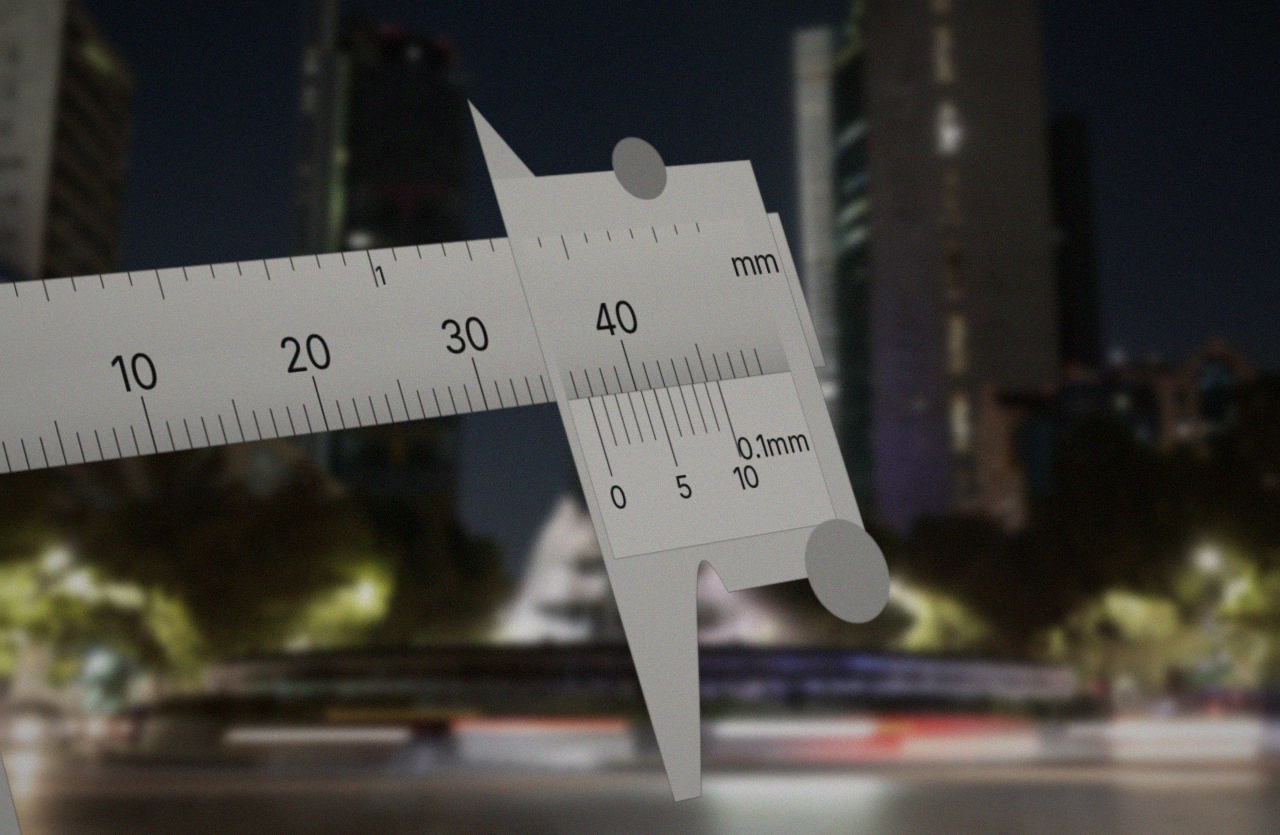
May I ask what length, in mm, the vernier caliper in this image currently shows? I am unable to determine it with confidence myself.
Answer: 36.7 mm
